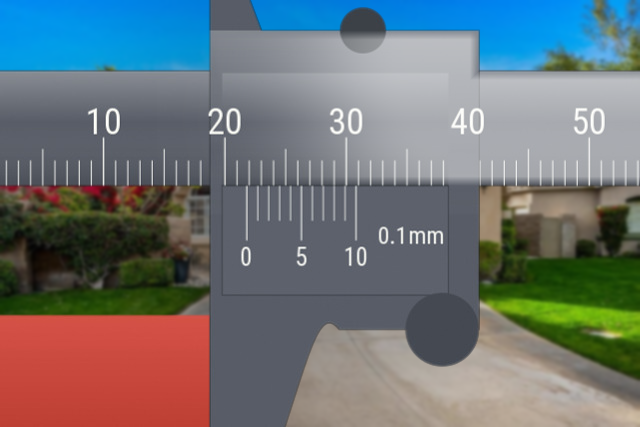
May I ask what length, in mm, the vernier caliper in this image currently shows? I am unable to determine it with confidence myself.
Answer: 21.8 mm
